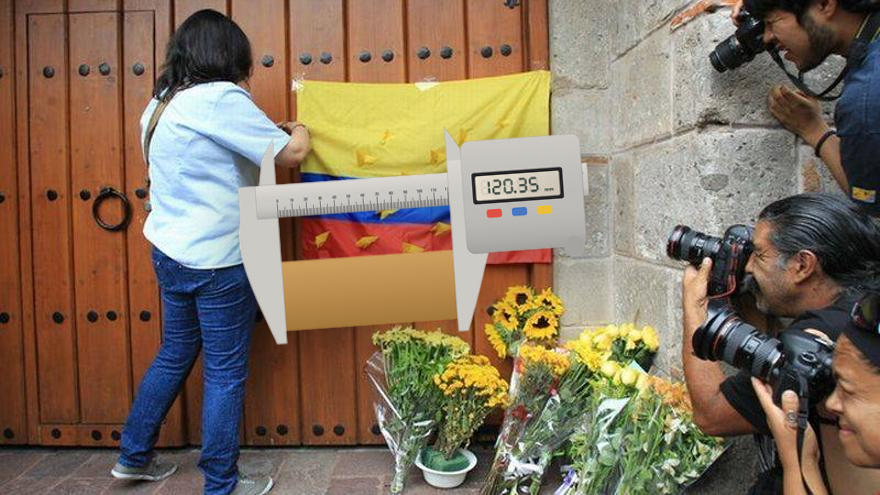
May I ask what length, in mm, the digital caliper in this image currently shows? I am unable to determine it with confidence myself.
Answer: 120.35 mm
